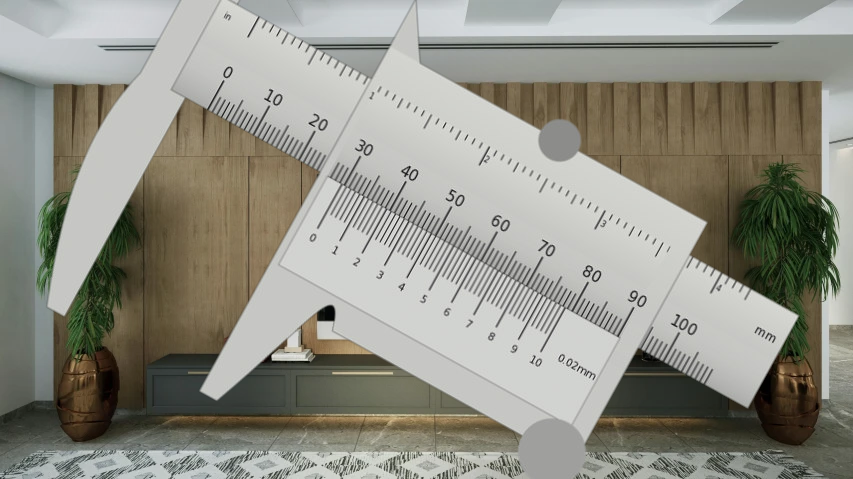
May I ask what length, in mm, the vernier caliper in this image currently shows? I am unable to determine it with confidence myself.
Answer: 29.5 mm
